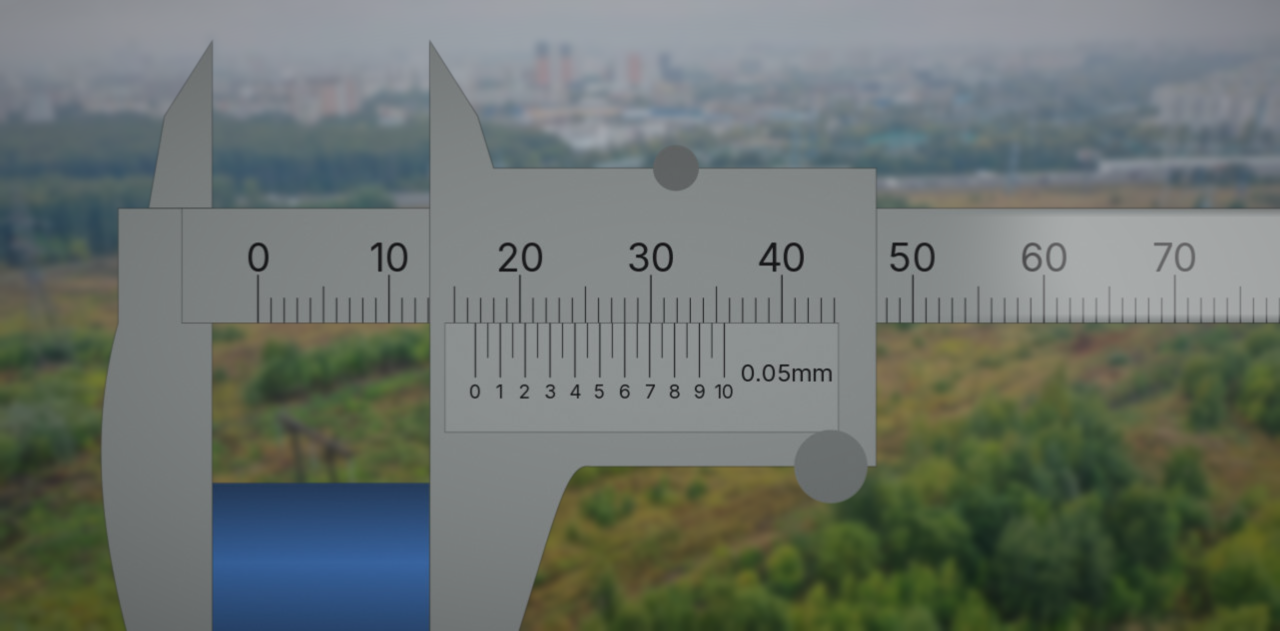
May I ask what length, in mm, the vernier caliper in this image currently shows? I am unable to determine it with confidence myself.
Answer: 16.6 mm
